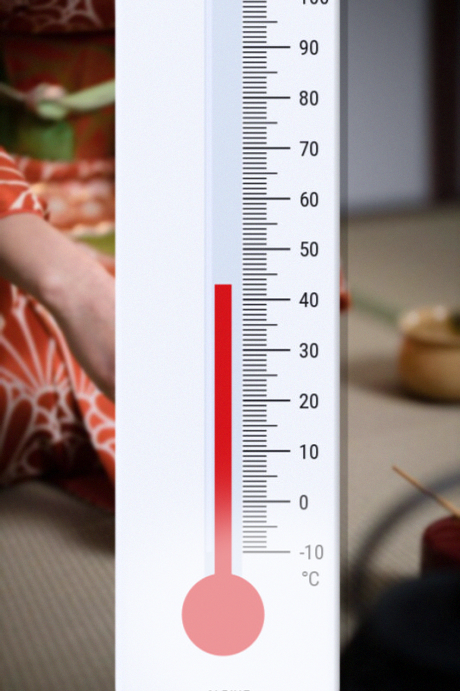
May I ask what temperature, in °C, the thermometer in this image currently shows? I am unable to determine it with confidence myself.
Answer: 43 °C
